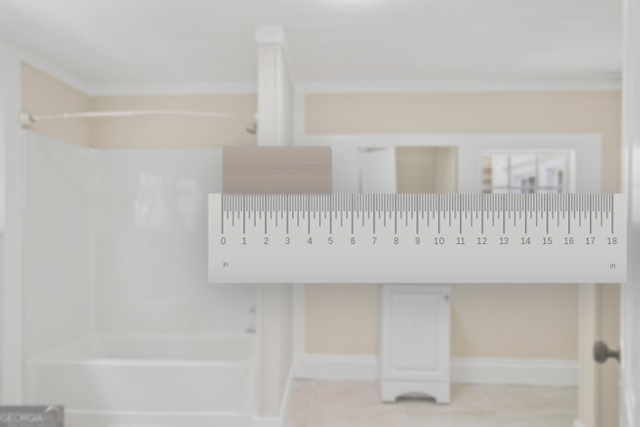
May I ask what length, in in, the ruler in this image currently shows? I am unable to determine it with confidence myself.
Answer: 5 in
